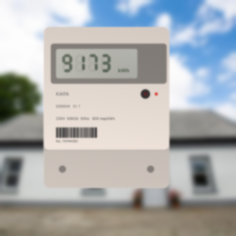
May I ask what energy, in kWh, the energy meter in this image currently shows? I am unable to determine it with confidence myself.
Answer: 9173 kWh
